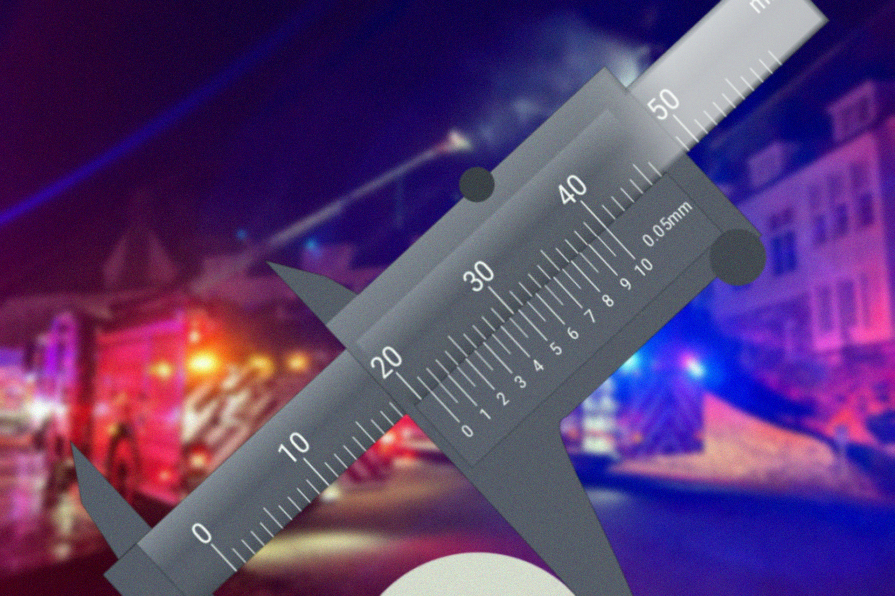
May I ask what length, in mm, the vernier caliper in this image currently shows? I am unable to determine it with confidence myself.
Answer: 21.0 mm
